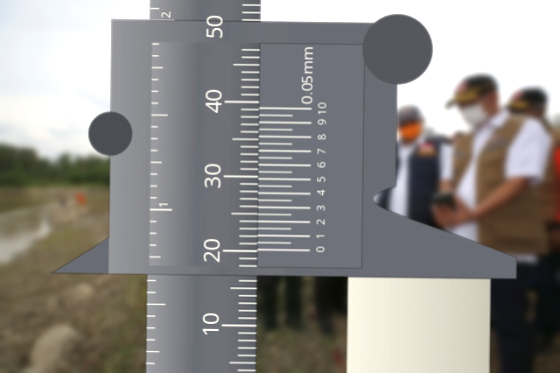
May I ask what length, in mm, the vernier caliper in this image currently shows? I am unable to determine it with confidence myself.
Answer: 20.2 mm
